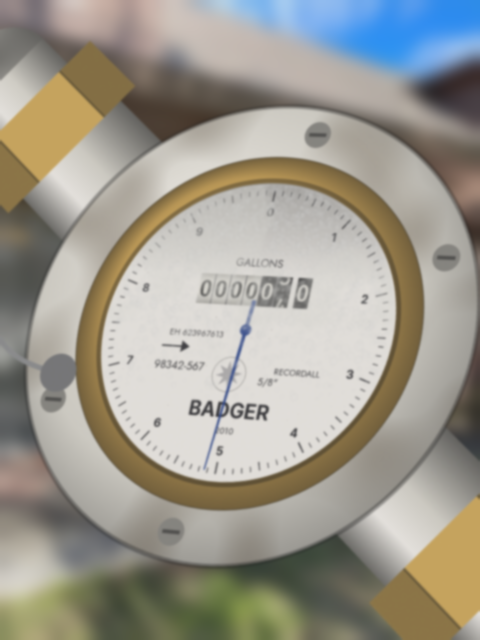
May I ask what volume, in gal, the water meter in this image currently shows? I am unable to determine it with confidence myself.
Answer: 35.1 gal
